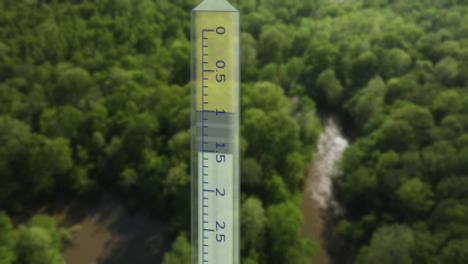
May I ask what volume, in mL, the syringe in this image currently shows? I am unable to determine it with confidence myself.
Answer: 1 mL
